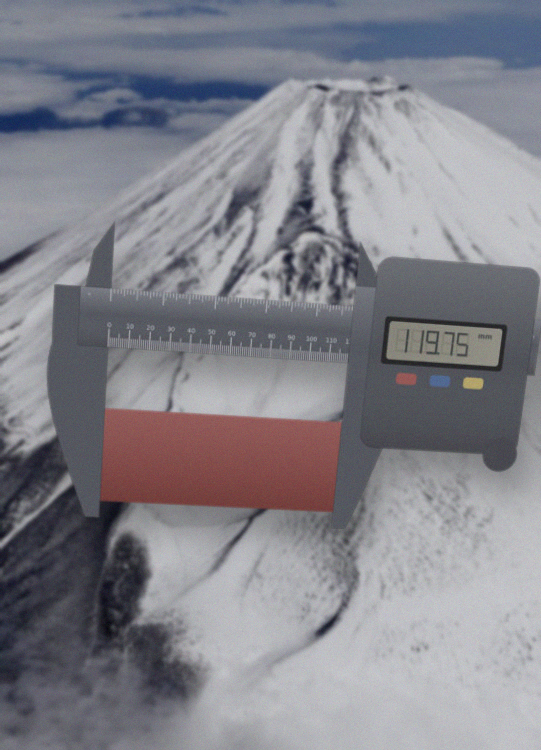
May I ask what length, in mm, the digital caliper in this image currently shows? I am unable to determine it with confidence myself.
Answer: 119.75 mm
